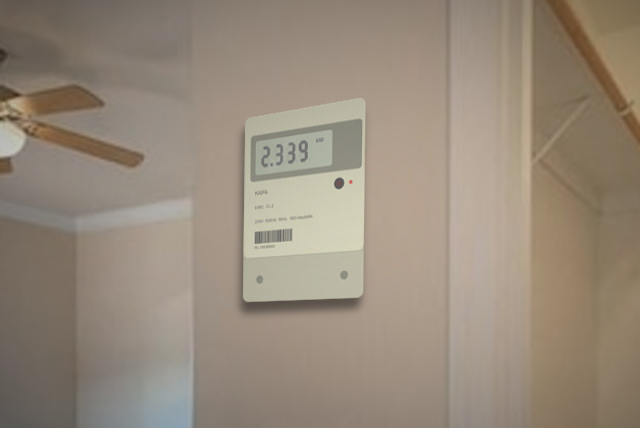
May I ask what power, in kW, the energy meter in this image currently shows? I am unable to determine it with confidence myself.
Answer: 2.339 kW
